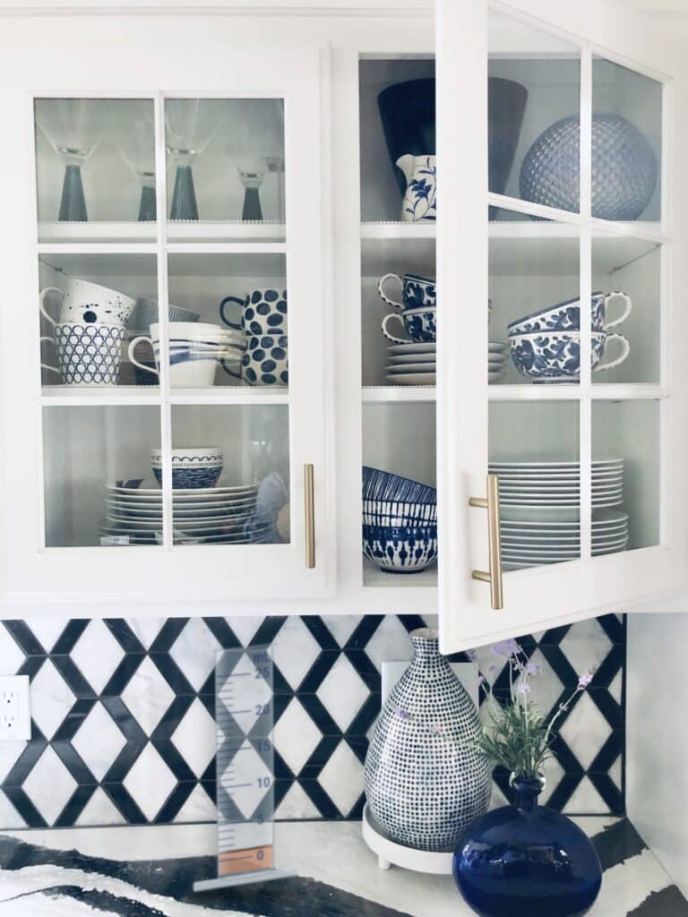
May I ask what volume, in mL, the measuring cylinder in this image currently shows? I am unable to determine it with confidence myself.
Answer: 1 mL
